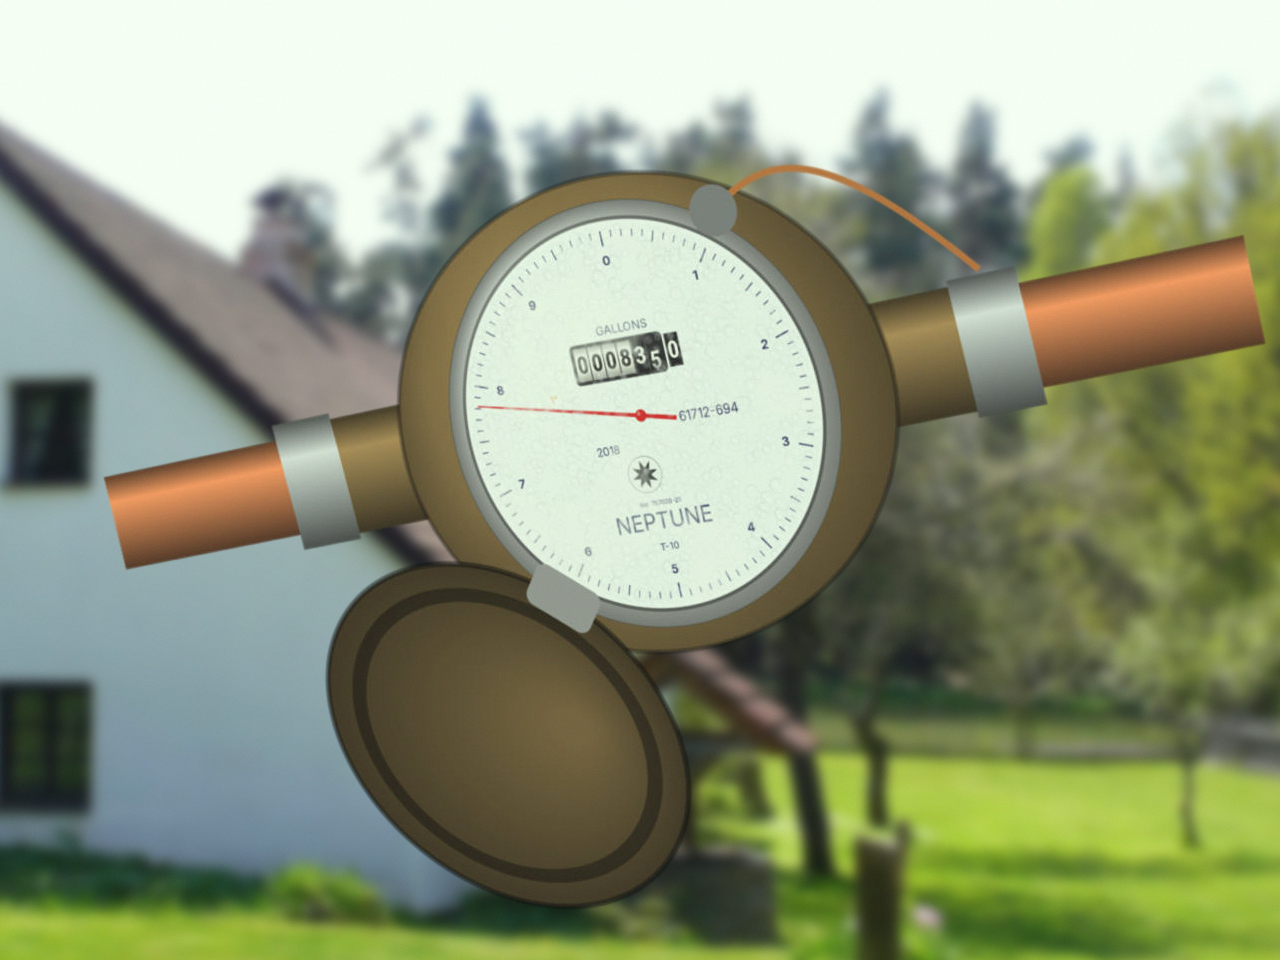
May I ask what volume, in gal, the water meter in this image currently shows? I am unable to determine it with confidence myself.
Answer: 8347.8 gal
